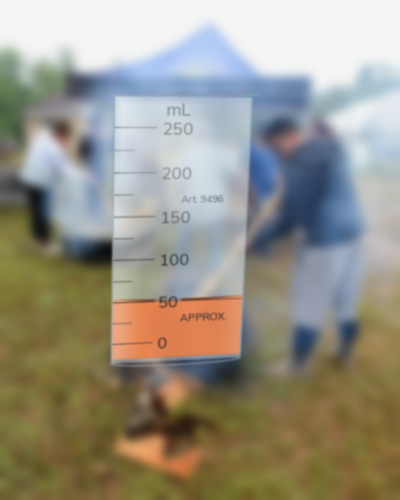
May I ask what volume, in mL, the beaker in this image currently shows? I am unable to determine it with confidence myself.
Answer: 50 mL
